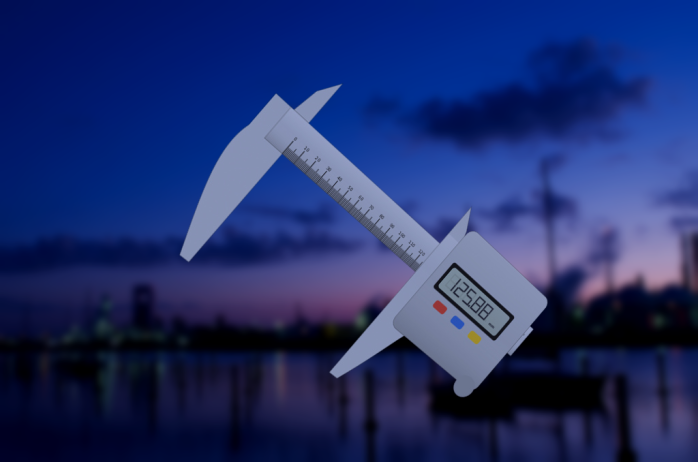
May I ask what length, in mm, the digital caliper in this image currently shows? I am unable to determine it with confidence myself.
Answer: 125.88 mm
